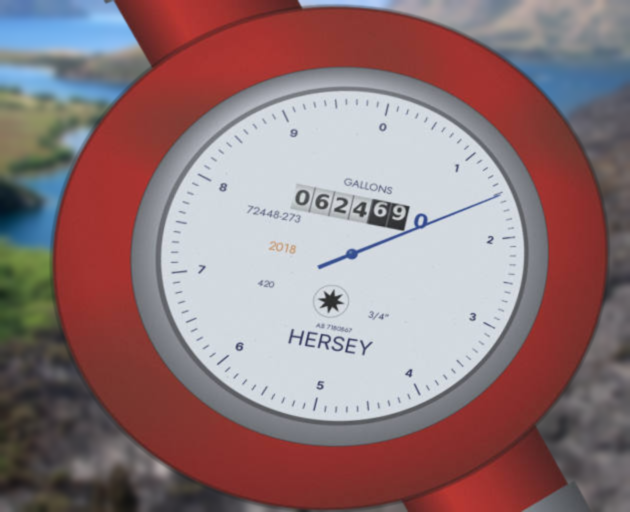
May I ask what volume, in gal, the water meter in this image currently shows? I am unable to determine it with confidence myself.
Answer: 624691.5 gal
